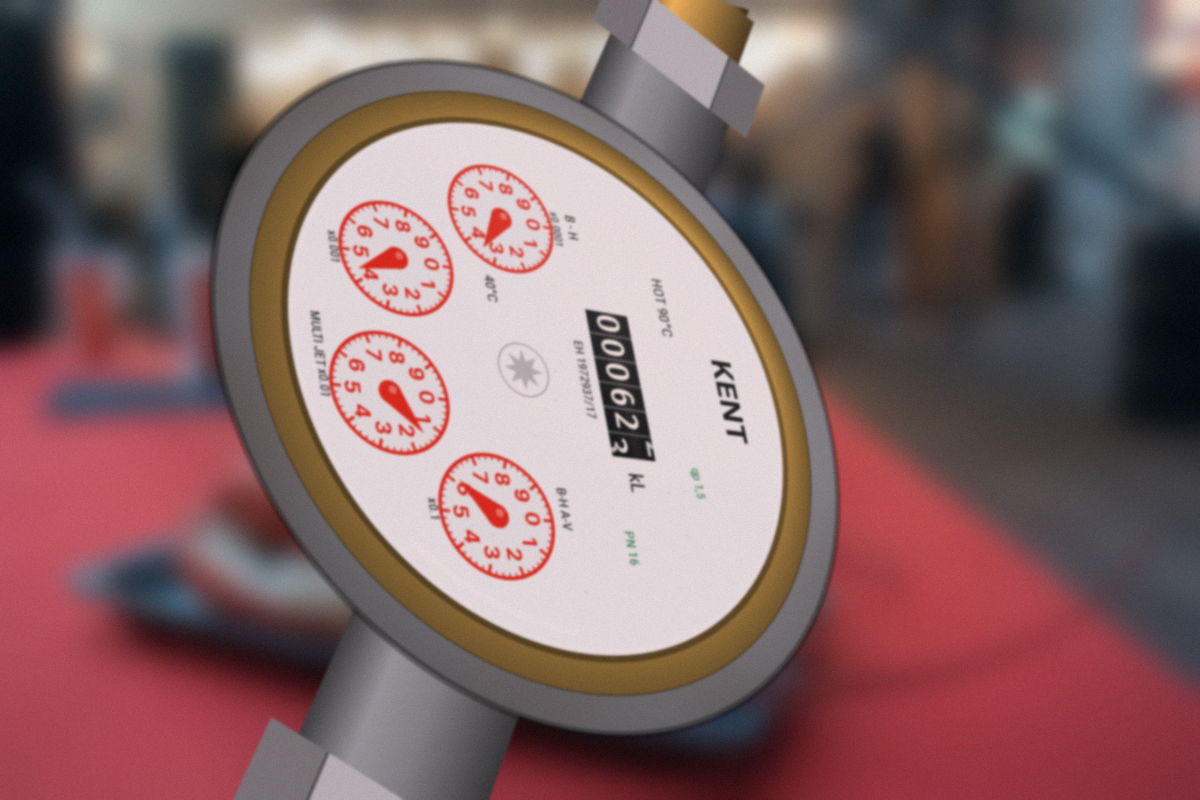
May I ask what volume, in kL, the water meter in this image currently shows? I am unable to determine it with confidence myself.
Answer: 622.6143 kL
